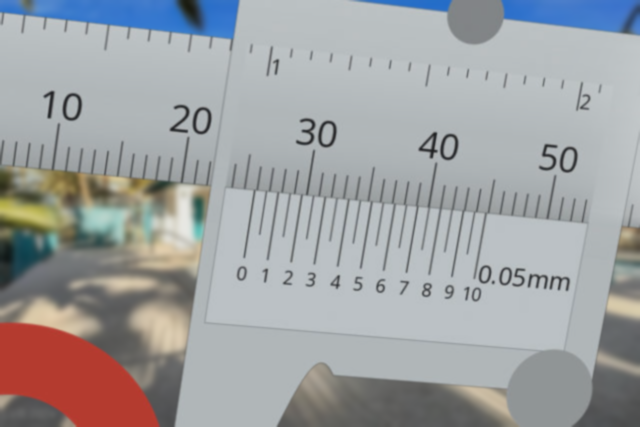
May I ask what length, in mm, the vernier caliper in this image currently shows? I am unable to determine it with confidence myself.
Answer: 25.8 mm
